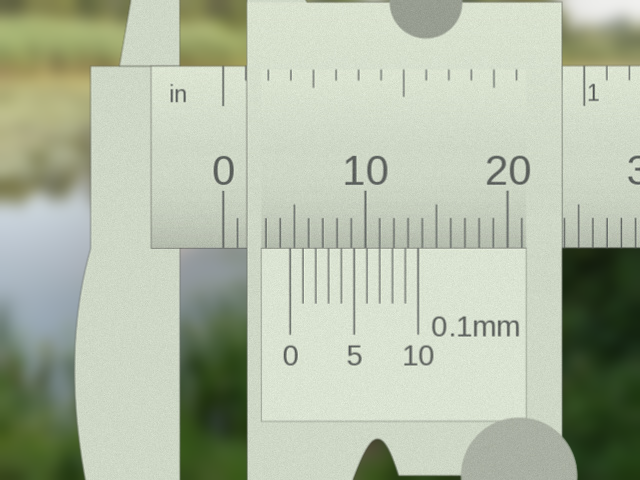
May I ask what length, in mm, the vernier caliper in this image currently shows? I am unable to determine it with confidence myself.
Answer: 4.7 mm
